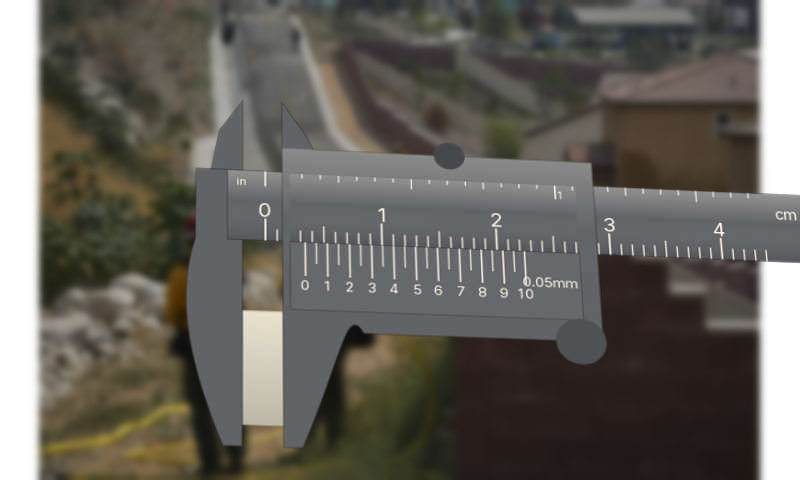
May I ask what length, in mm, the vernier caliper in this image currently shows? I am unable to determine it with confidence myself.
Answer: 3.4 mm
